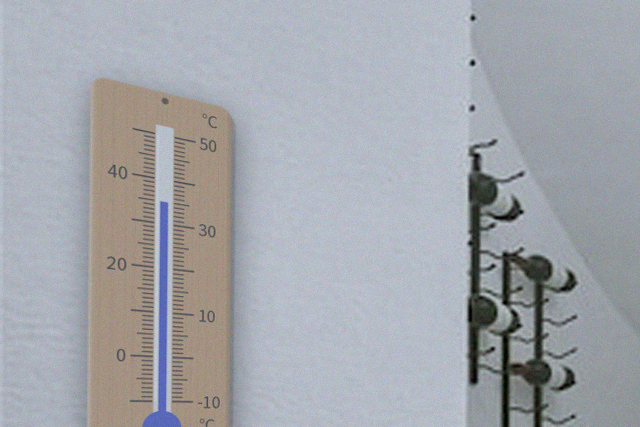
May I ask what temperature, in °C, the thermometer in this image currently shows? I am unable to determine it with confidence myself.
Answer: 35 °C
